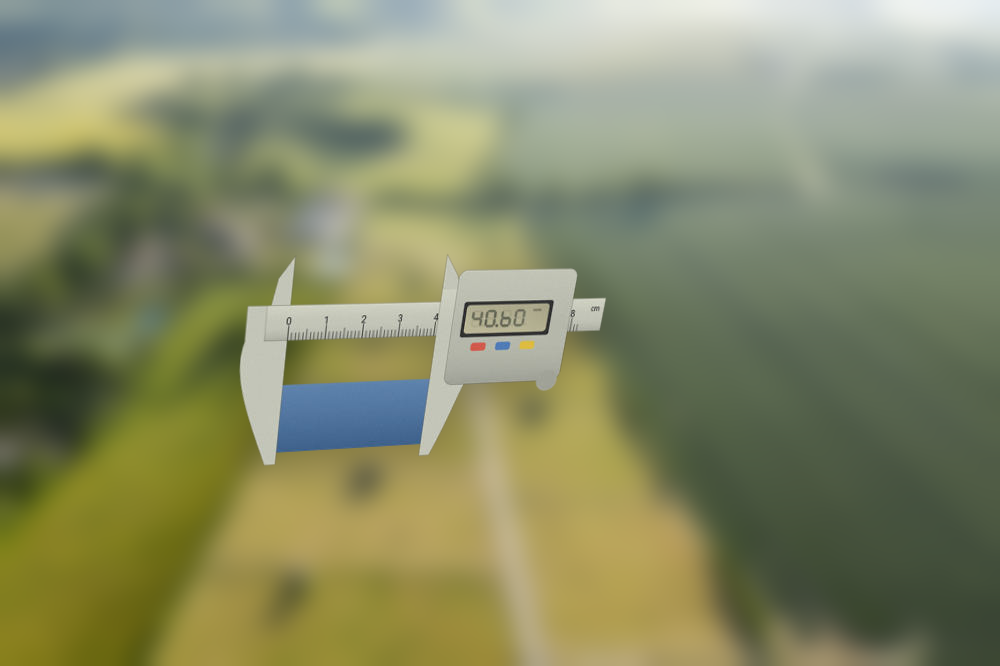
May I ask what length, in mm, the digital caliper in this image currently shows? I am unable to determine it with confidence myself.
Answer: 40.60 mm
